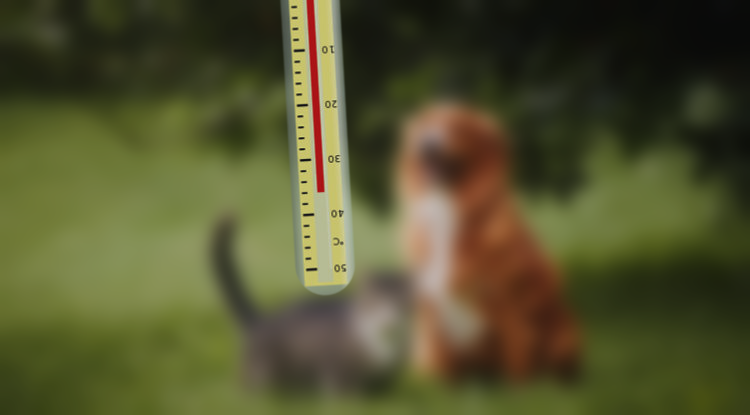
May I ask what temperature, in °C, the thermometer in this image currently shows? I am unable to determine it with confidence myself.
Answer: 36 °C
